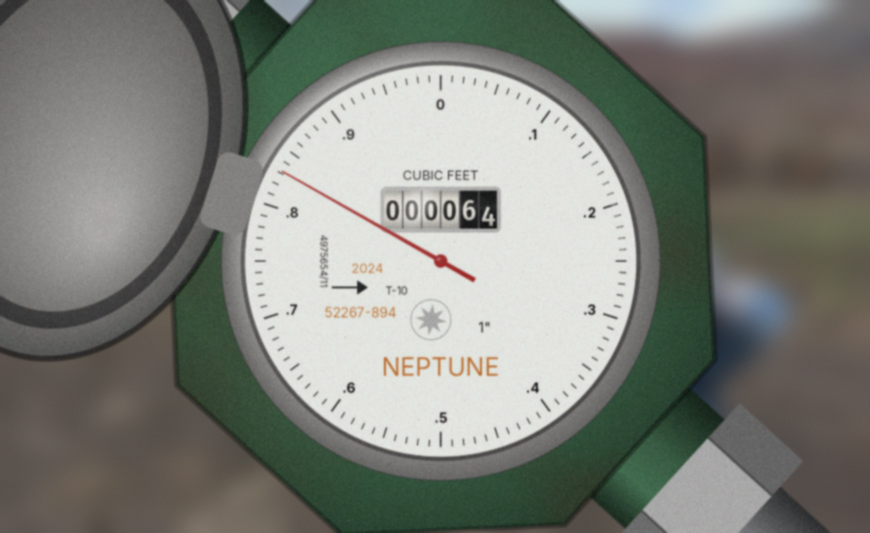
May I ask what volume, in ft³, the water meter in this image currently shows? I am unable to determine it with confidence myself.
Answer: 63.83 ft³
